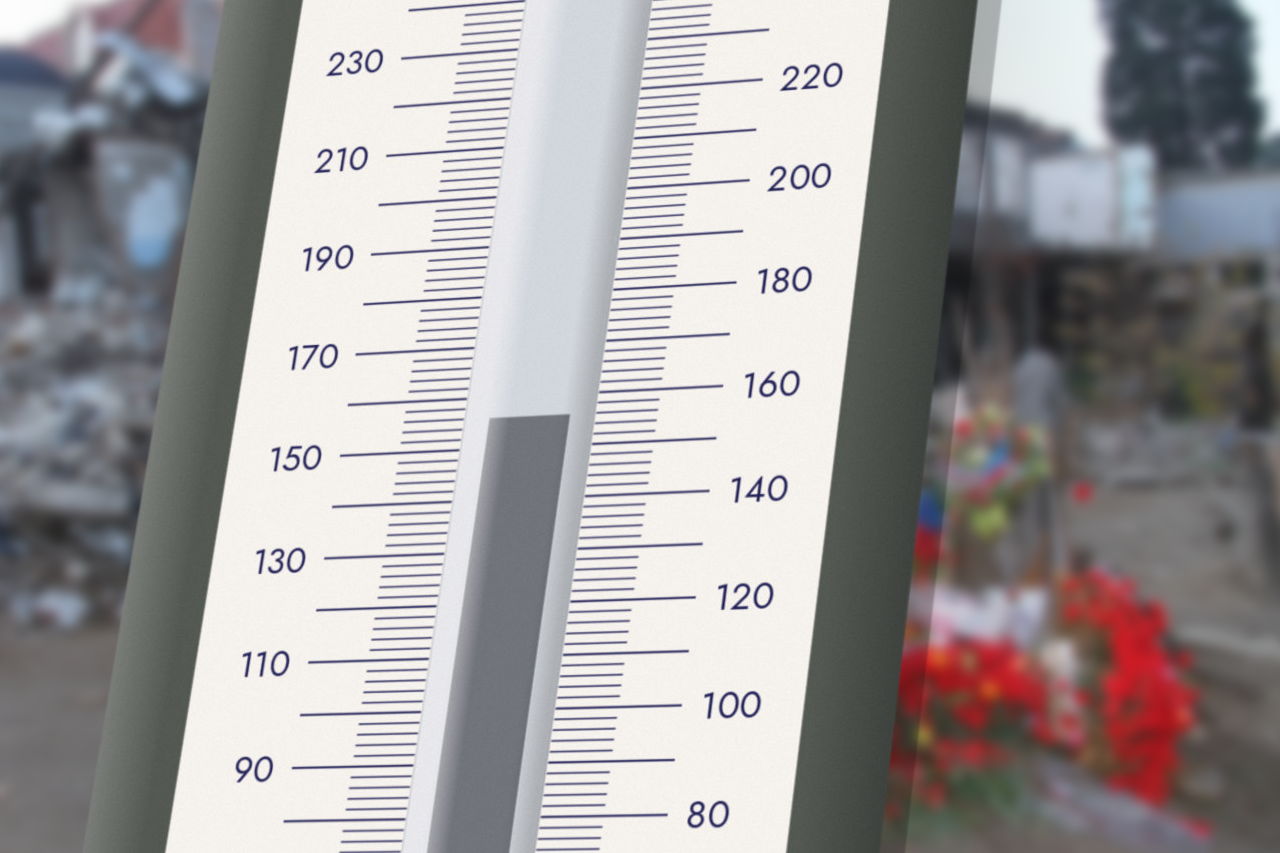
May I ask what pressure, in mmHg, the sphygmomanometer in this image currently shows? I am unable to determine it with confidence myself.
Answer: 156 mmHg
